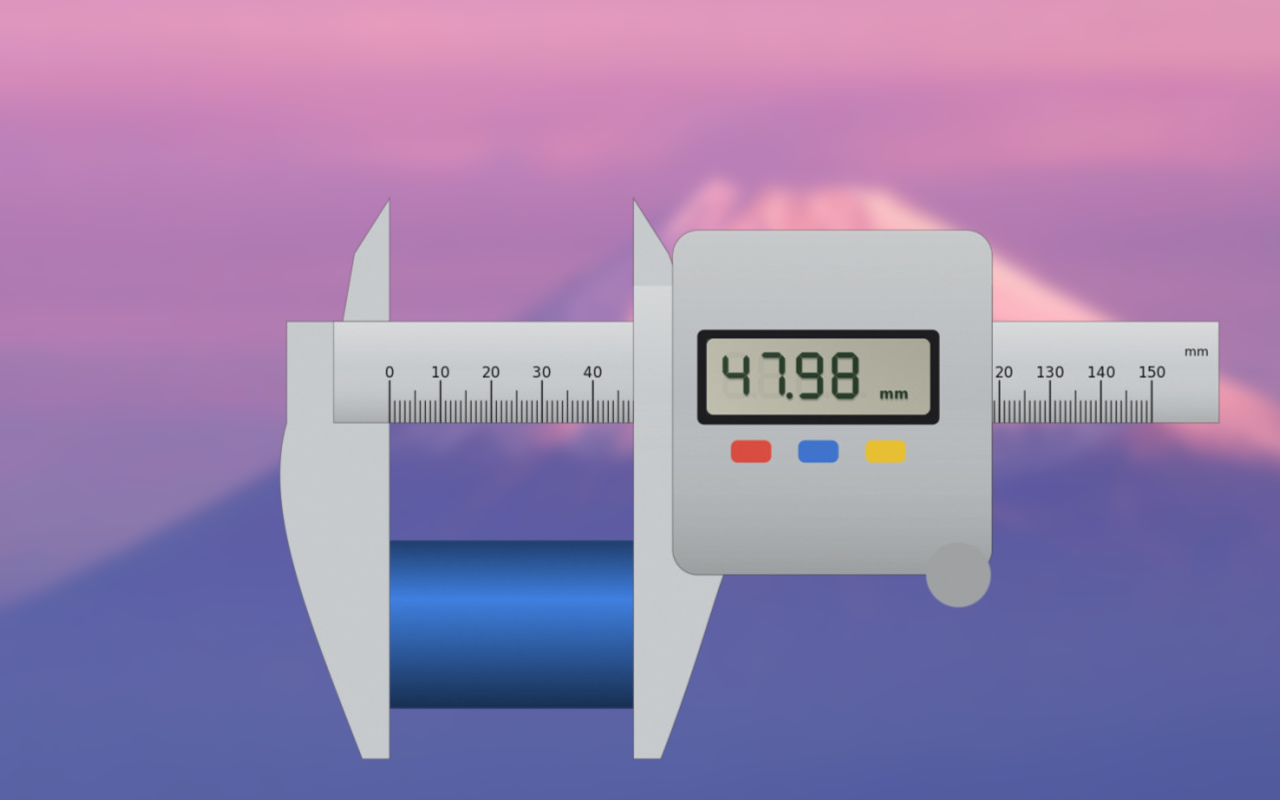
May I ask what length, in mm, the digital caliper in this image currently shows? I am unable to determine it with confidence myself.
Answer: 47.98 mm
